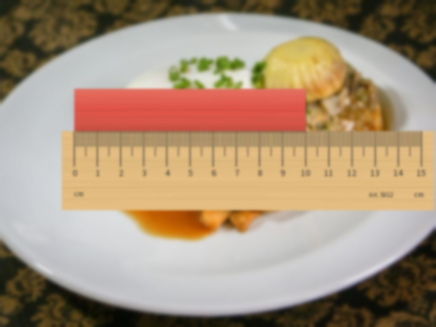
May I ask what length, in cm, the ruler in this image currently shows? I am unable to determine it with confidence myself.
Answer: 10 cm
